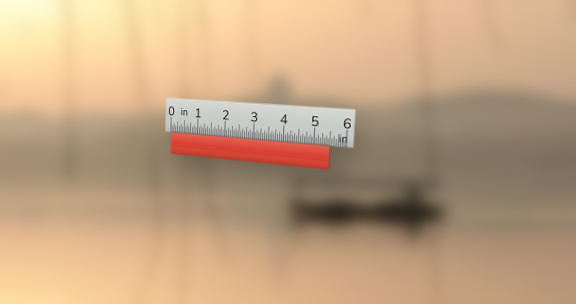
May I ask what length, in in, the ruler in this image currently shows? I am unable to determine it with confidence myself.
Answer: 5.5 in
